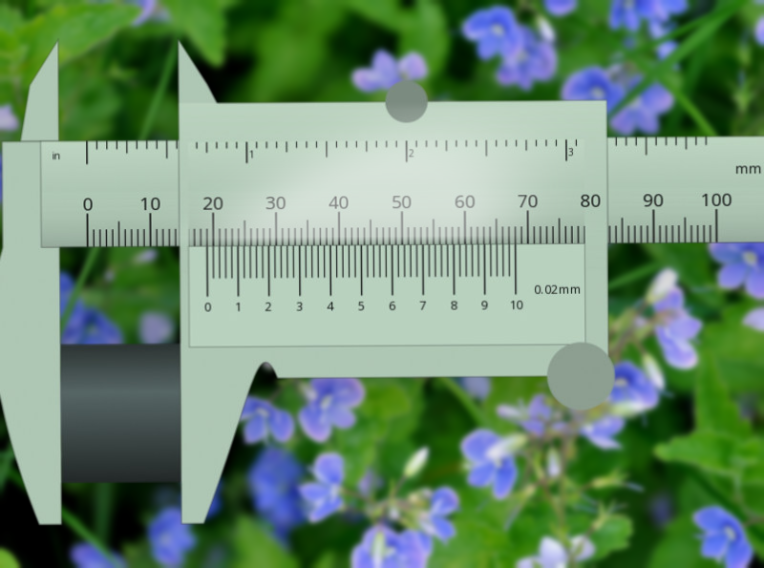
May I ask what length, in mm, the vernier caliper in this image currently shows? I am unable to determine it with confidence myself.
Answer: 19.0 mm
